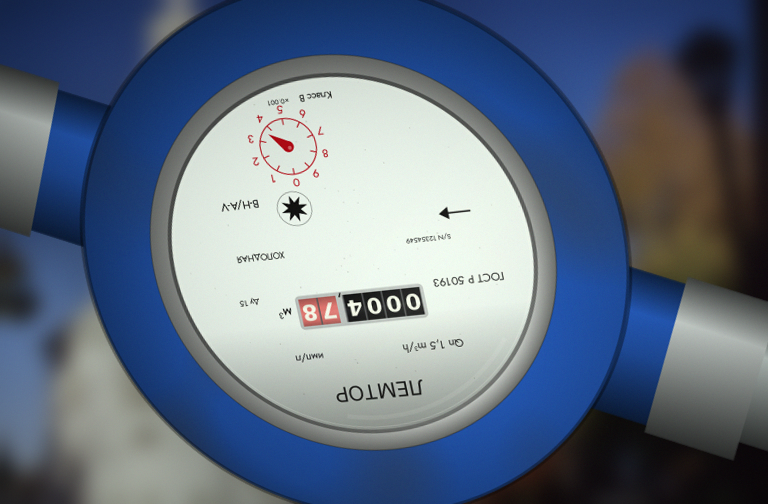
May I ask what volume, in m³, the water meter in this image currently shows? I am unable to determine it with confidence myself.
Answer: 4.783 m³
